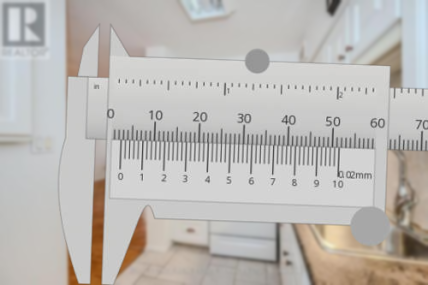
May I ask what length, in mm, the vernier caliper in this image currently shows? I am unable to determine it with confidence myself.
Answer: 2.5 mm
